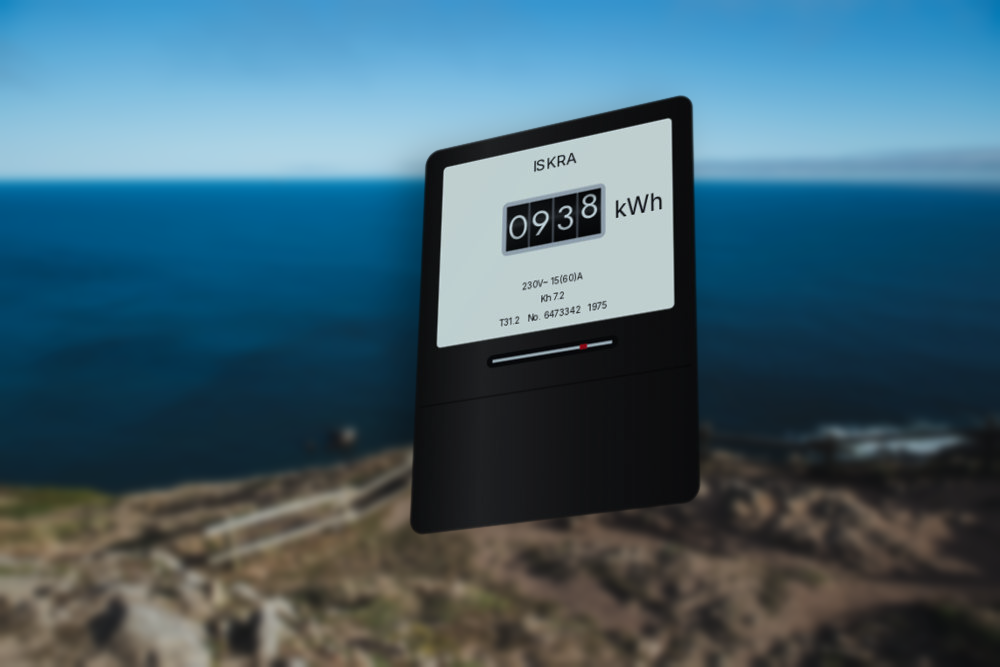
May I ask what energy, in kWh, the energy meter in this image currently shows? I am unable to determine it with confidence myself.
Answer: 938 kWh
